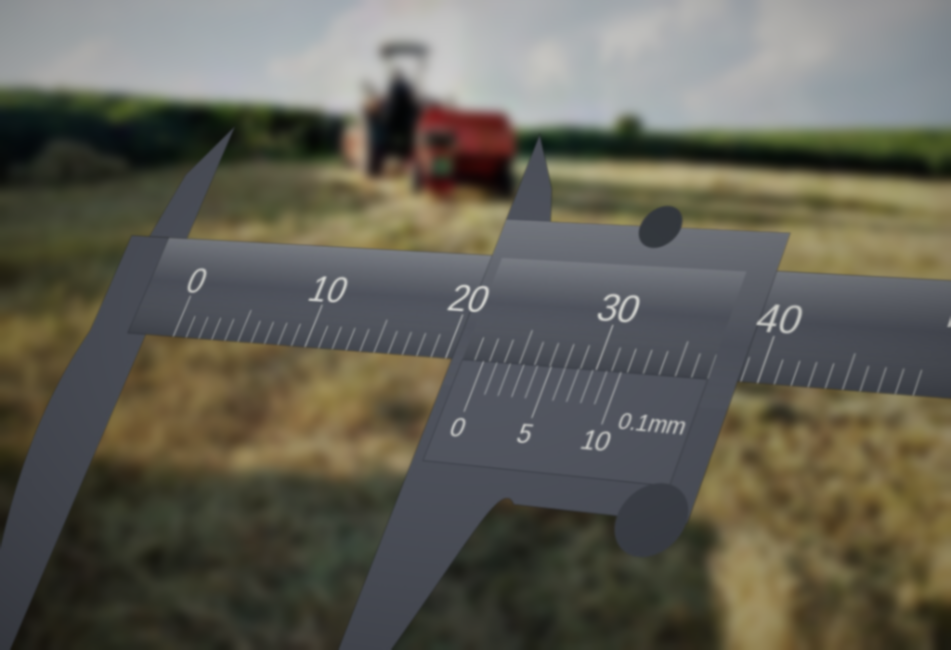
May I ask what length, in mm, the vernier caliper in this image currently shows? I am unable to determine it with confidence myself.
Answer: 22.6 mm
